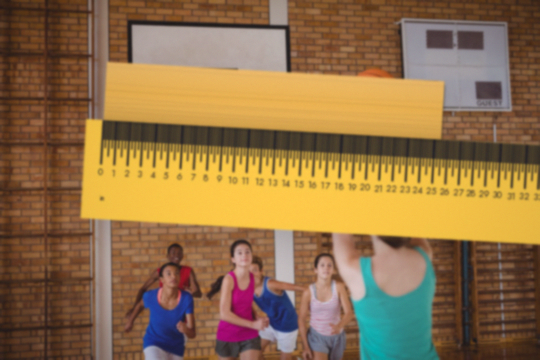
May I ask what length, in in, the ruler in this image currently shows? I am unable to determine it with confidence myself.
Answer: 25.5 in
